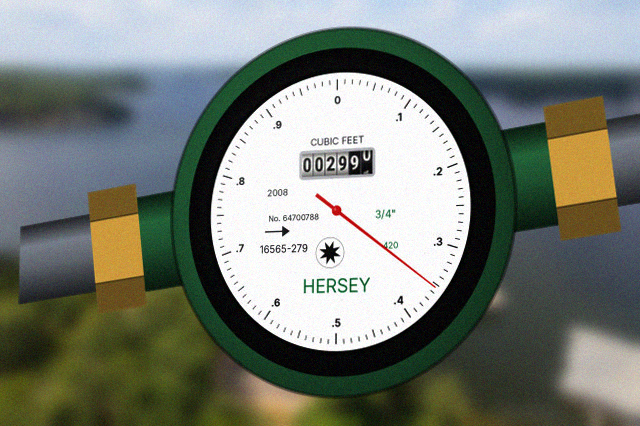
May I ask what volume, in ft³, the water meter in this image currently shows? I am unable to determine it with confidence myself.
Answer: 2990.35 ft³
